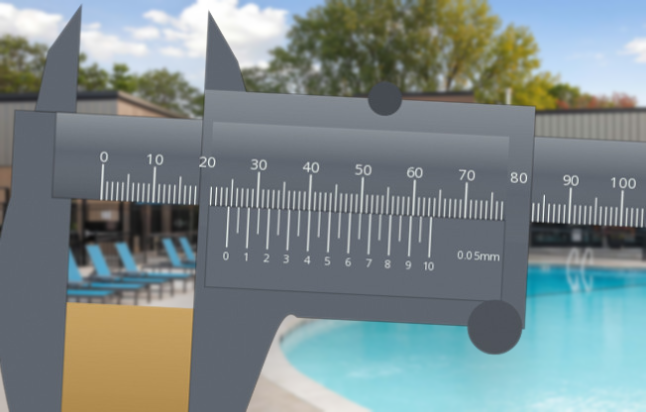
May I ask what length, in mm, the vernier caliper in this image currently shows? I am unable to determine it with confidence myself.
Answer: 24.5 mm
